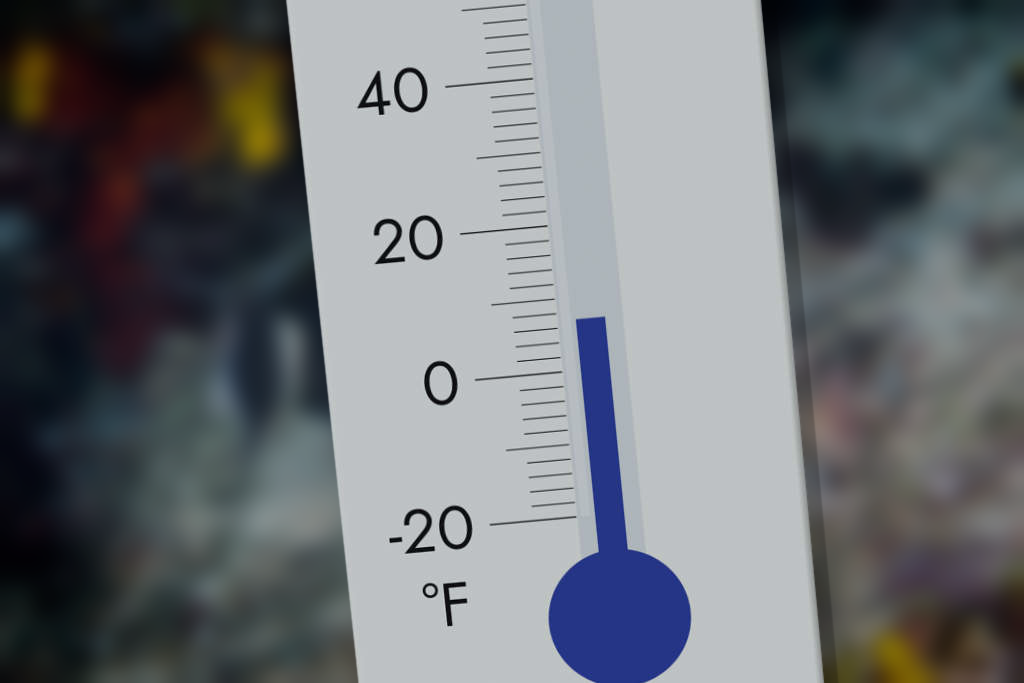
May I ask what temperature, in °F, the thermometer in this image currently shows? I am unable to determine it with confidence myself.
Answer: 7 °F
